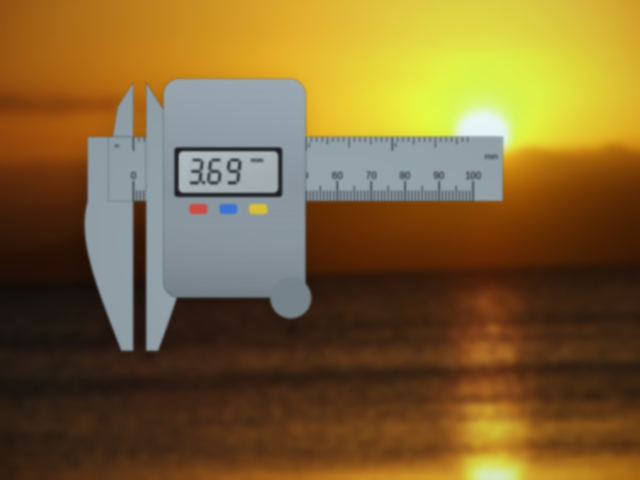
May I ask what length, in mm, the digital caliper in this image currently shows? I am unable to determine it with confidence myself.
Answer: 3.69 mm
